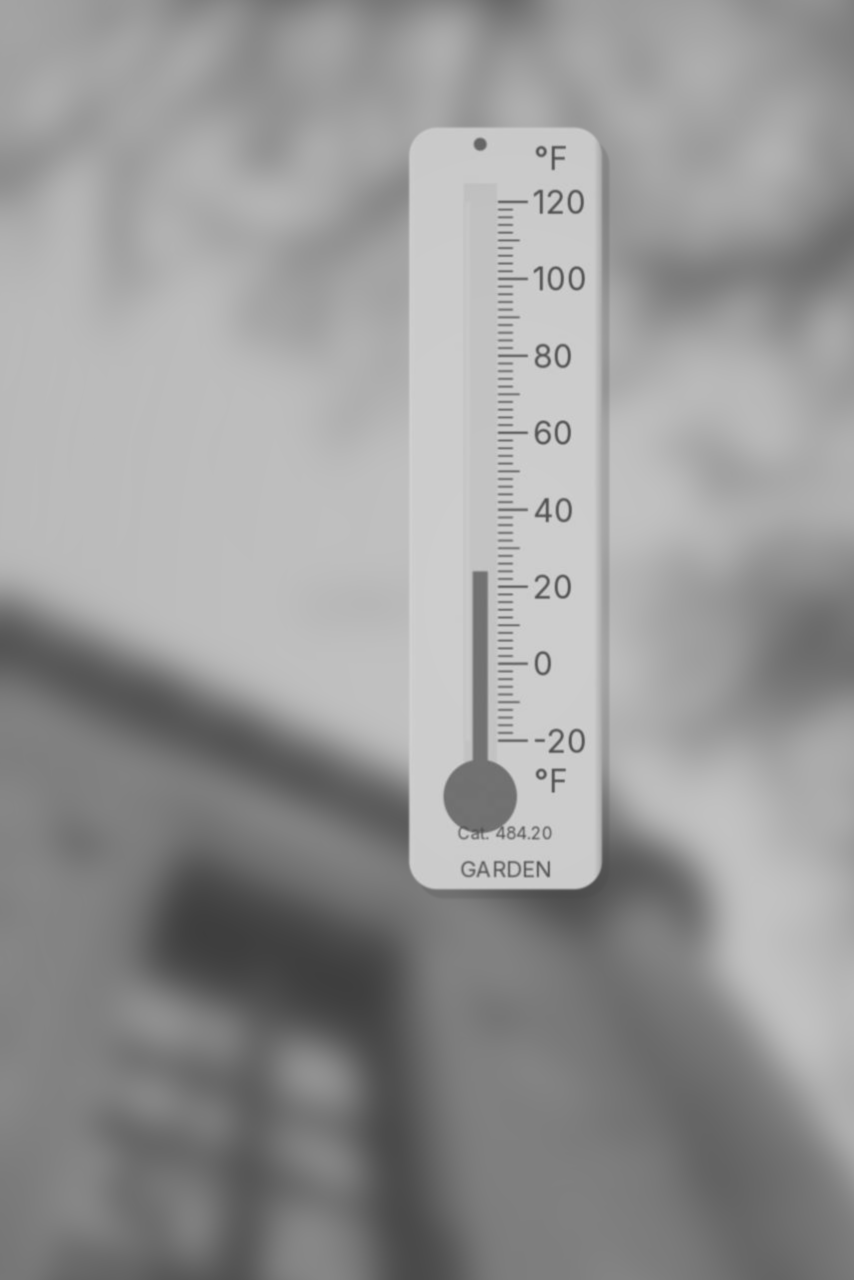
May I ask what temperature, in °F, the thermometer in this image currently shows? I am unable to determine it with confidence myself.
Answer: 24 °F
